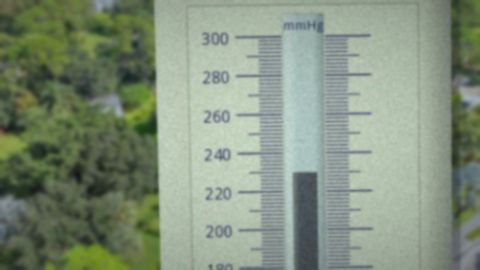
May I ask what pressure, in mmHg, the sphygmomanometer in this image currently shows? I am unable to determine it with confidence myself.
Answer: 230 mmHg
